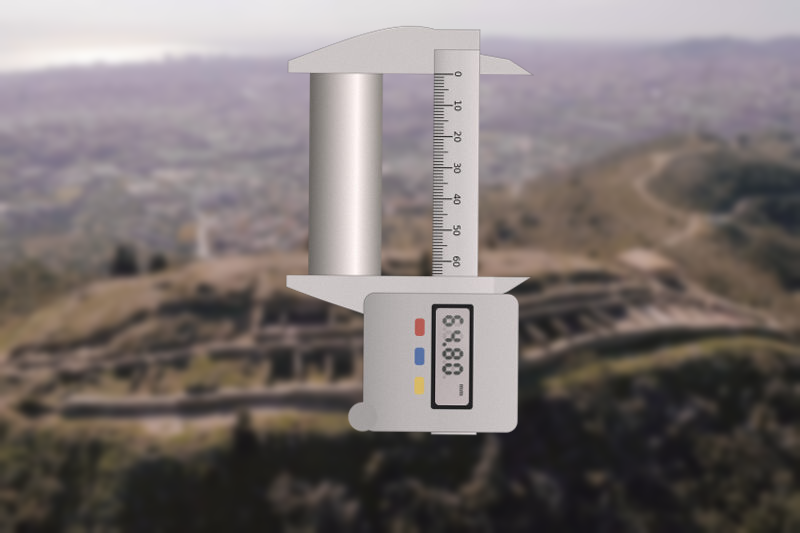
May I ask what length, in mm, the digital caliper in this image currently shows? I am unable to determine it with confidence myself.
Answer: 64.80 mm
